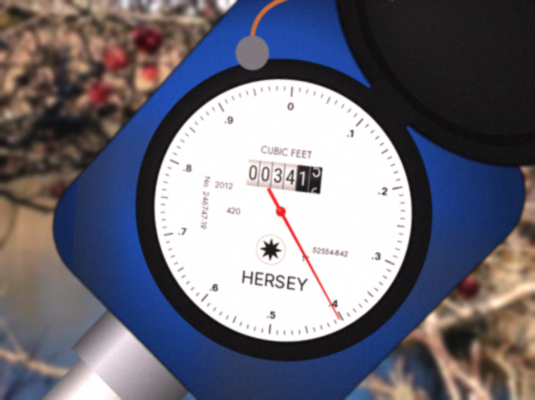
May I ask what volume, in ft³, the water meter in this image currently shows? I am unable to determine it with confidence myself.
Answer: 3415.40 ft³
